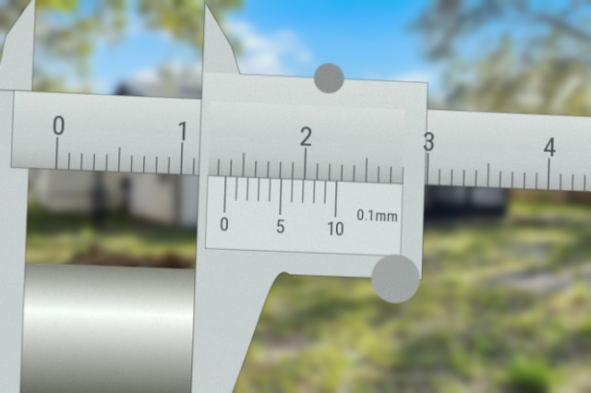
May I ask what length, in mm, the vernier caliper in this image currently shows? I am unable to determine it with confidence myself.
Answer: 13.6 mm
